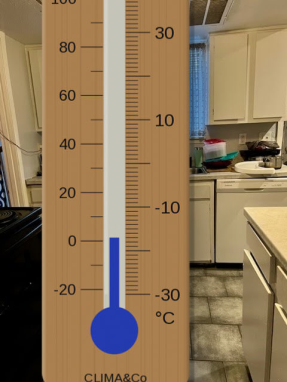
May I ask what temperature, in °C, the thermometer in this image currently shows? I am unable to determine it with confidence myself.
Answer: -17 °C
